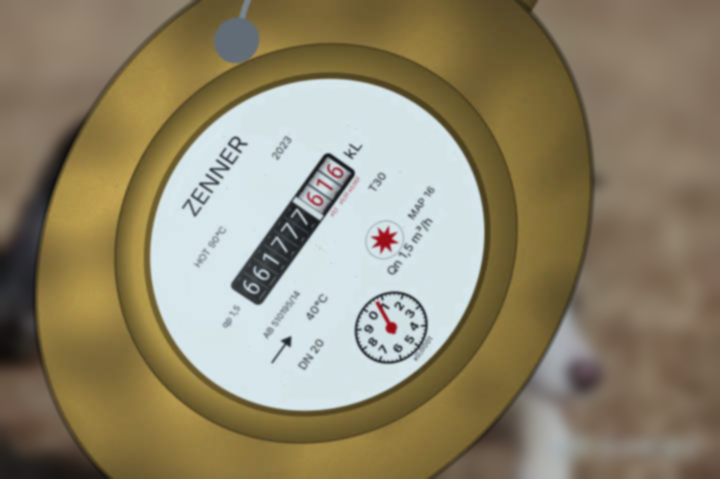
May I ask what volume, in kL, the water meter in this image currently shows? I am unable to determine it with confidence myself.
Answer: 661777.6160 kL
